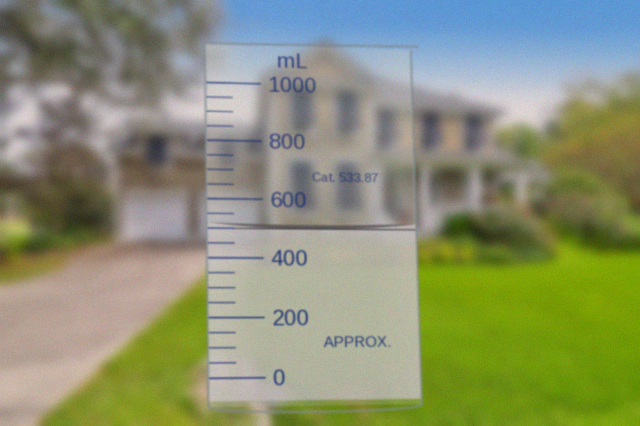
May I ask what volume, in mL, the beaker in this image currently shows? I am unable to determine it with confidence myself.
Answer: 500 mL
